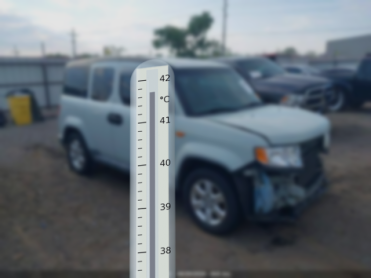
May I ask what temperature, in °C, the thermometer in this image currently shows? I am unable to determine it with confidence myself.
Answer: 41.7 °C
